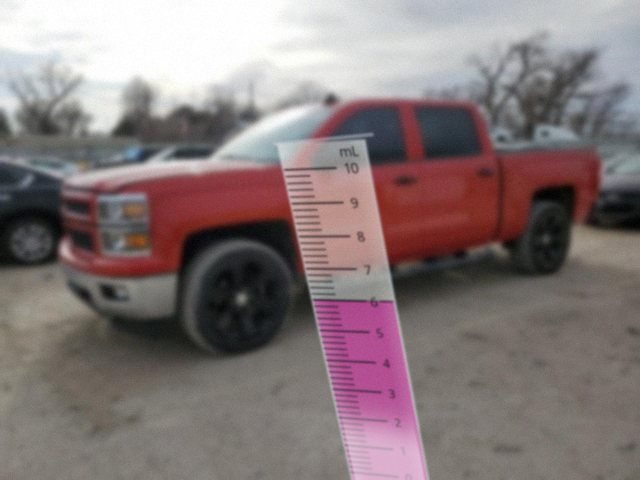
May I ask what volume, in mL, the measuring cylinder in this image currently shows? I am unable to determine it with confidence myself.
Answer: 6 mL
